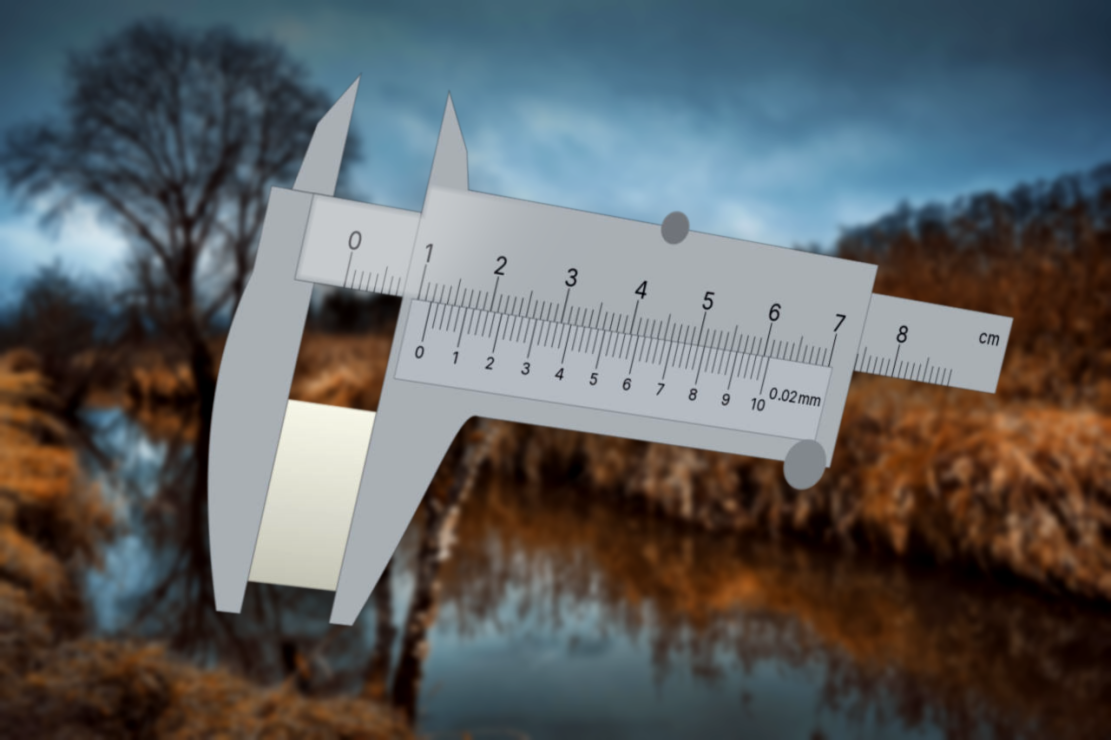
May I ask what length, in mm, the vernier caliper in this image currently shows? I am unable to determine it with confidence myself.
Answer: 11.8 mm
